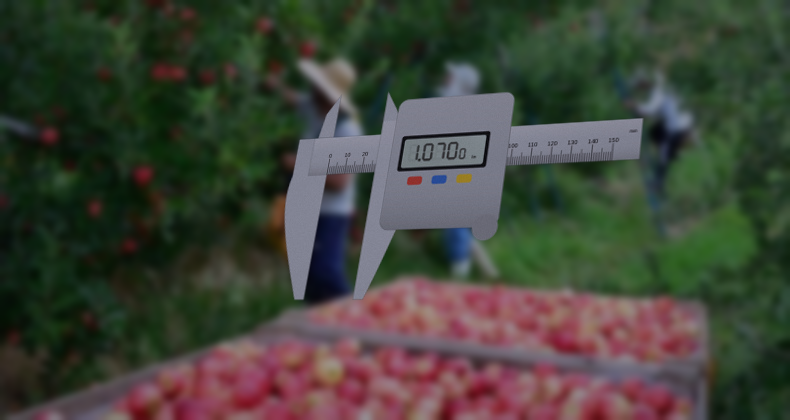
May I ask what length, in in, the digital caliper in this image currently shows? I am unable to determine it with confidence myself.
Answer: 1.0700 in
